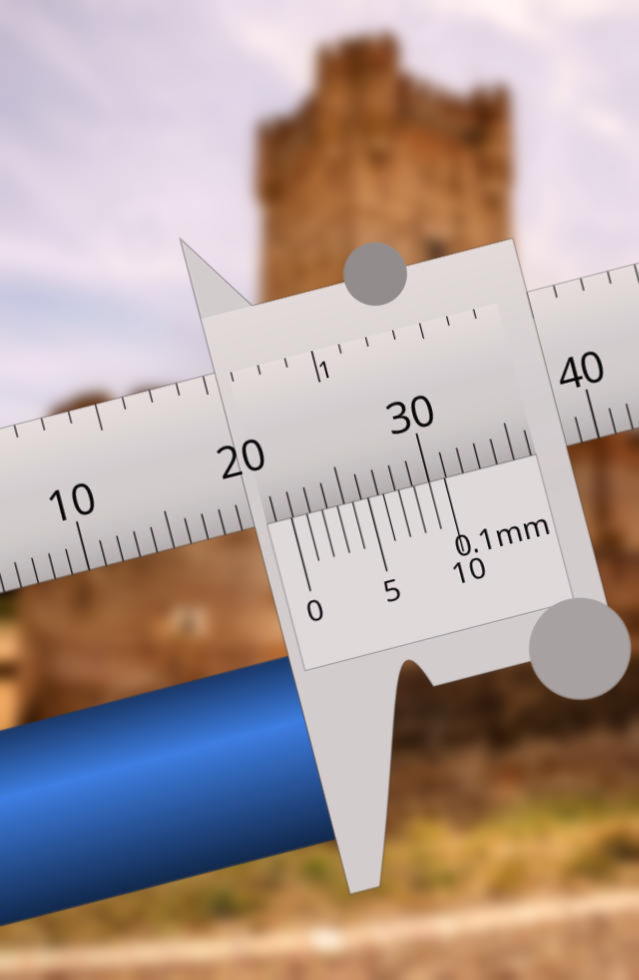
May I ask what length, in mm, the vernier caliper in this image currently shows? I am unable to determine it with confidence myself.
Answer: 21.9 mm
